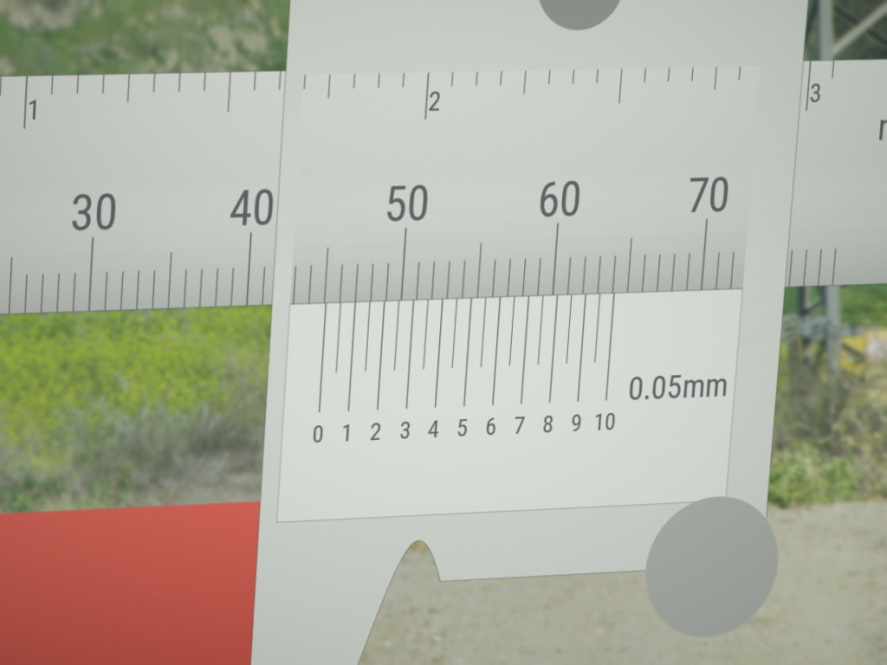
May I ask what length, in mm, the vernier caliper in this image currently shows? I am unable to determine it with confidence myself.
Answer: 45.1 mm
